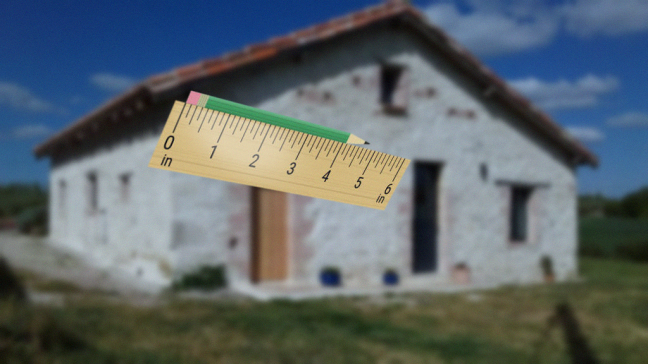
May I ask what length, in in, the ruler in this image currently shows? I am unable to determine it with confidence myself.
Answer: 4.75 in
